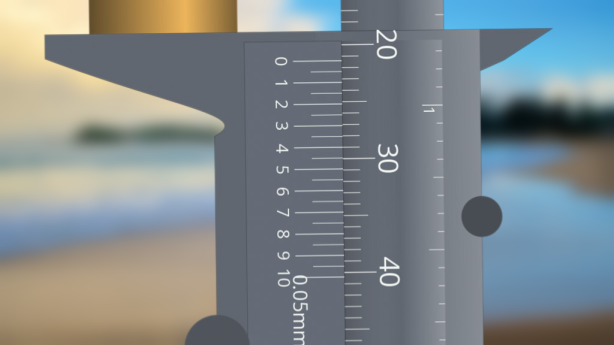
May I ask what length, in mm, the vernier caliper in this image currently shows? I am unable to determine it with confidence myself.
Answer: 21.4 mm
